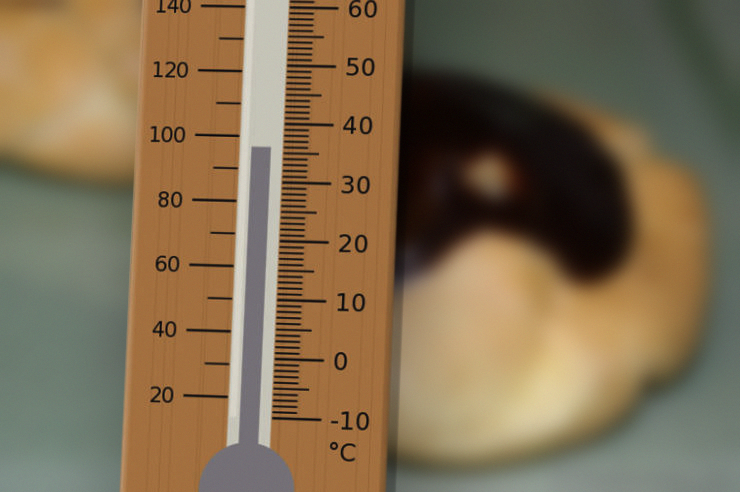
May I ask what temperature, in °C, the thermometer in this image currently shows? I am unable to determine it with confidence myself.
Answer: 36 °C
